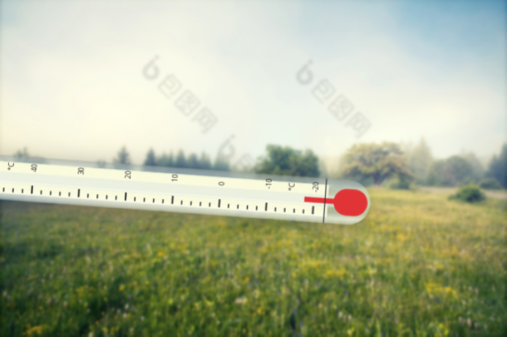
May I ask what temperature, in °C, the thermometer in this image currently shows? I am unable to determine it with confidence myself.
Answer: -18 °C
